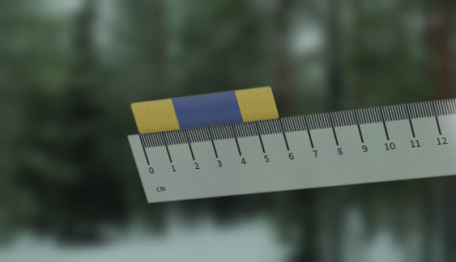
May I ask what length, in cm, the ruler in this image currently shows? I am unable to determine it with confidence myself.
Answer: 6 cm
